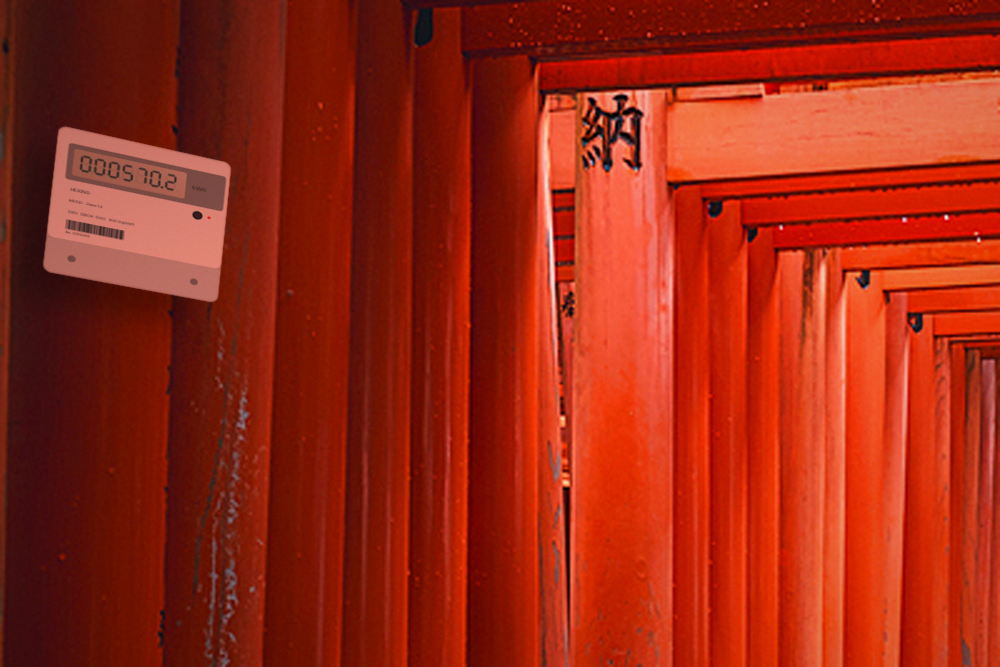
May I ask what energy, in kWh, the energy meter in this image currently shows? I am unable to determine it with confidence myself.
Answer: 570.2 kWh
